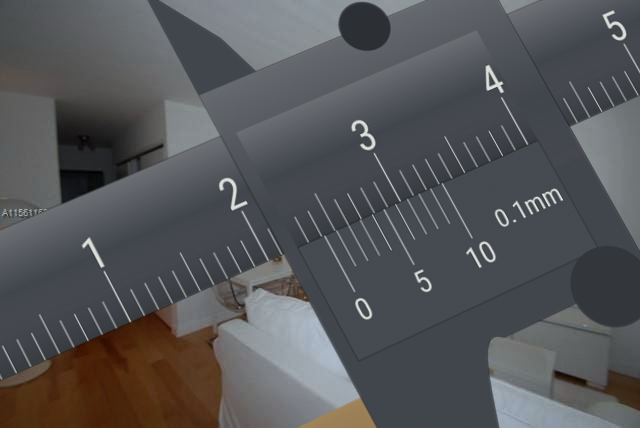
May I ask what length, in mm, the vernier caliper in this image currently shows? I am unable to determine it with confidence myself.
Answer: 24.2 mm
